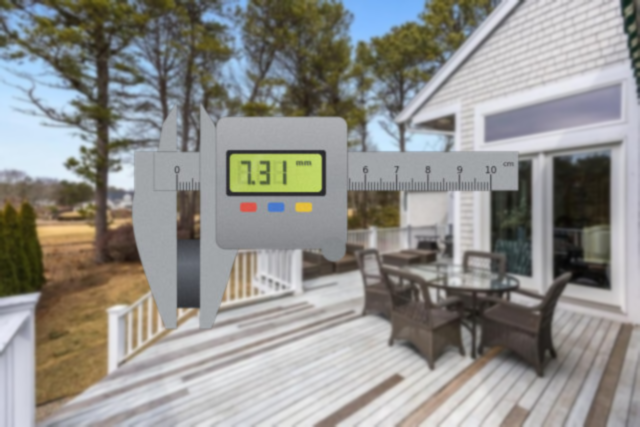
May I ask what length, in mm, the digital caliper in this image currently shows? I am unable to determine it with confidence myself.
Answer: 7.31 mm
